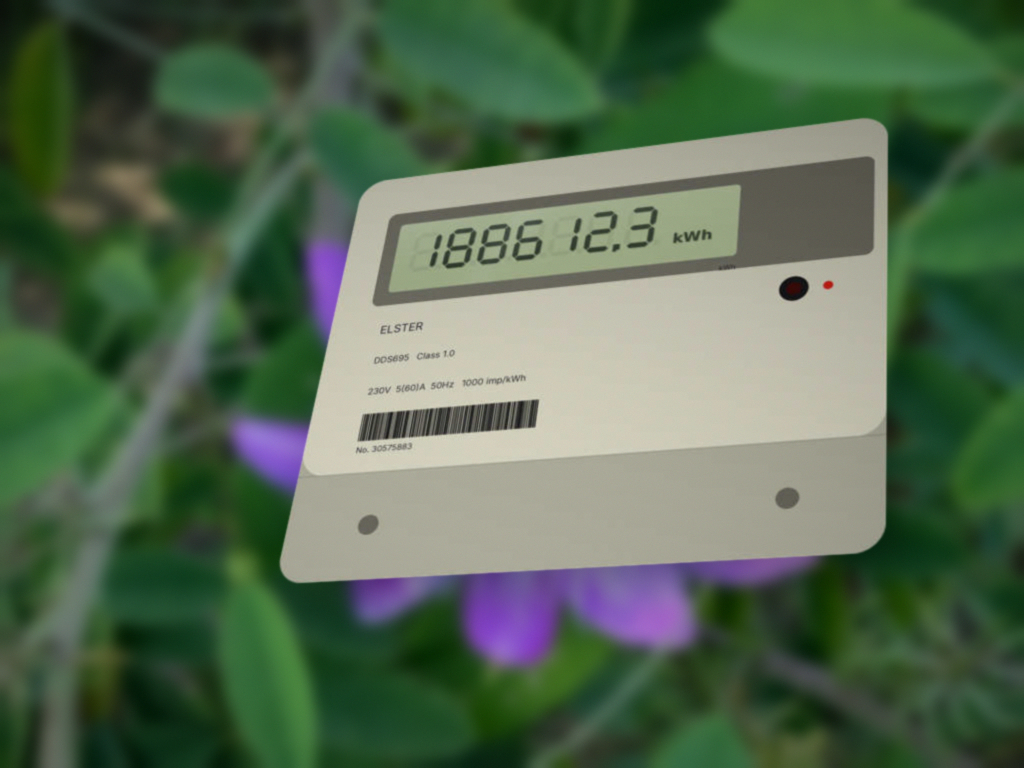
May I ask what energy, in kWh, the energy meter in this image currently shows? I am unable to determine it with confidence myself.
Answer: 188612.3 kWh
